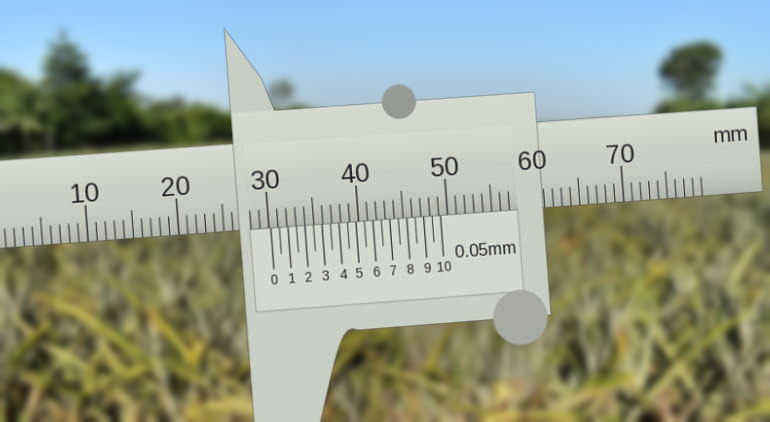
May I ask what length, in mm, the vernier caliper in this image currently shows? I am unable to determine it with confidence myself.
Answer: 30.2 mm
